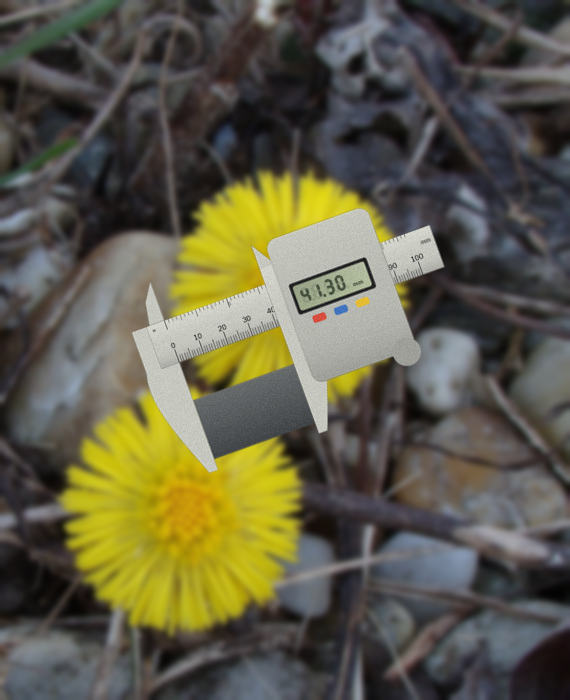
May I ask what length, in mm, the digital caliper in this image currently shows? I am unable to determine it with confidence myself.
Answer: 41.30 mm
